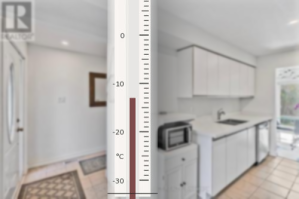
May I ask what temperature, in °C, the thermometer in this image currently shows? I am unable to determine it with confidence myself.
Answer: -13 °C
